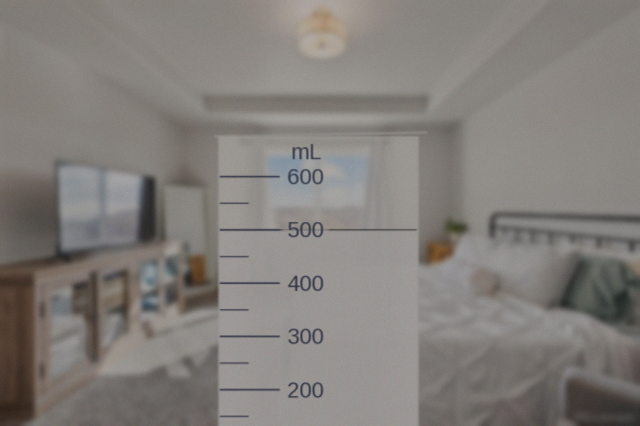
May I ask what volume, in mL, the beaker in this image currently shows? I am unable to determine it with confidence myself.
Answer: 500 mL
